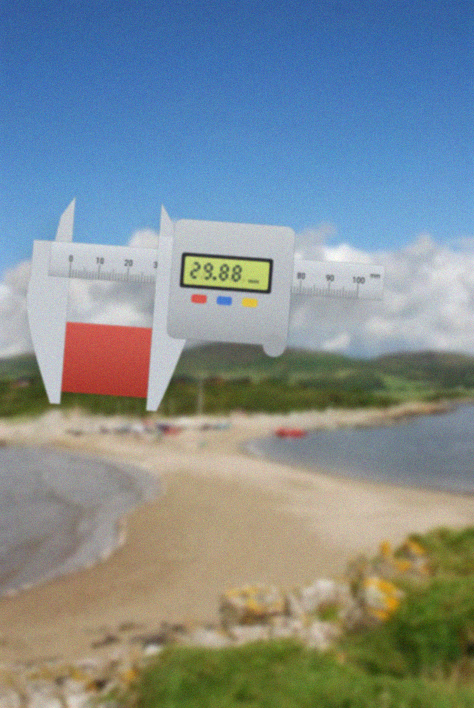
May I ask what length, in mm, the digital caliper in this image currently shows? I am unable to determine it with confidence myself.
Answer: 29.88 mm
